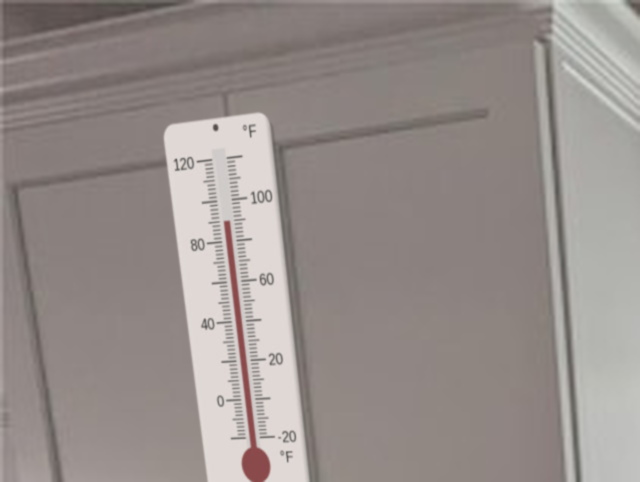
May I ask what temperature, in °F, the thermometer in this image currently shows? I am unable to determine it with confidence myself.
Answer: 90 °F
